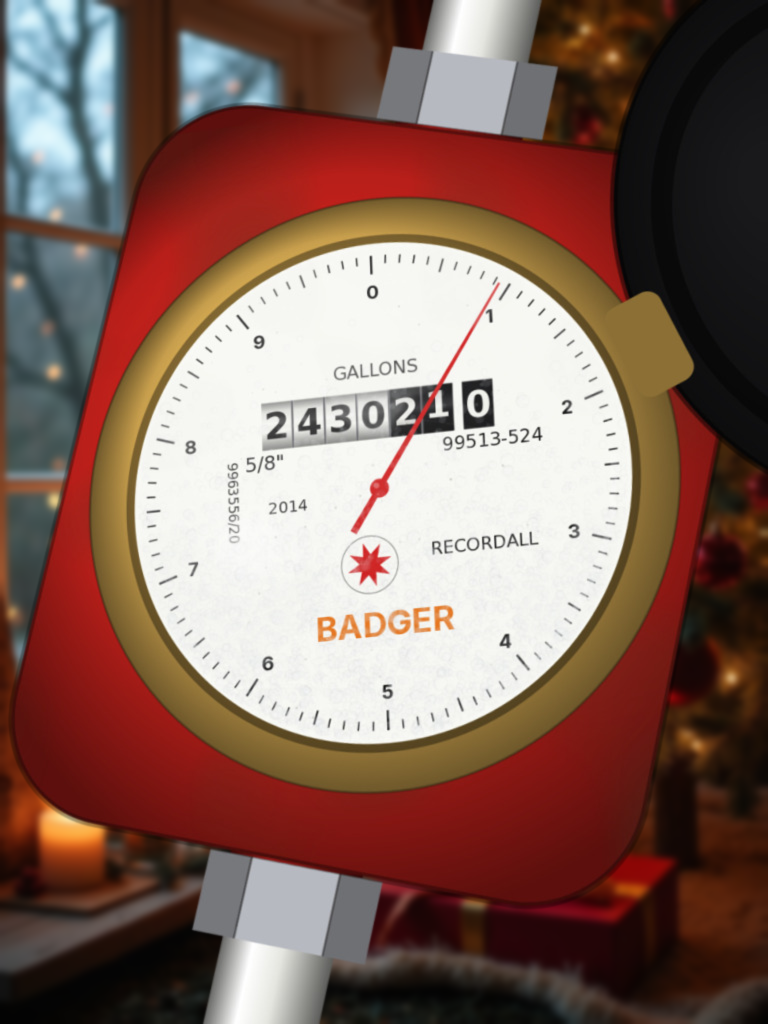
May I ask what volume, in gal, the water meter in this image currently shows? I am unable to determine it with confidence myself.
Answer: 2430210.9 gal
